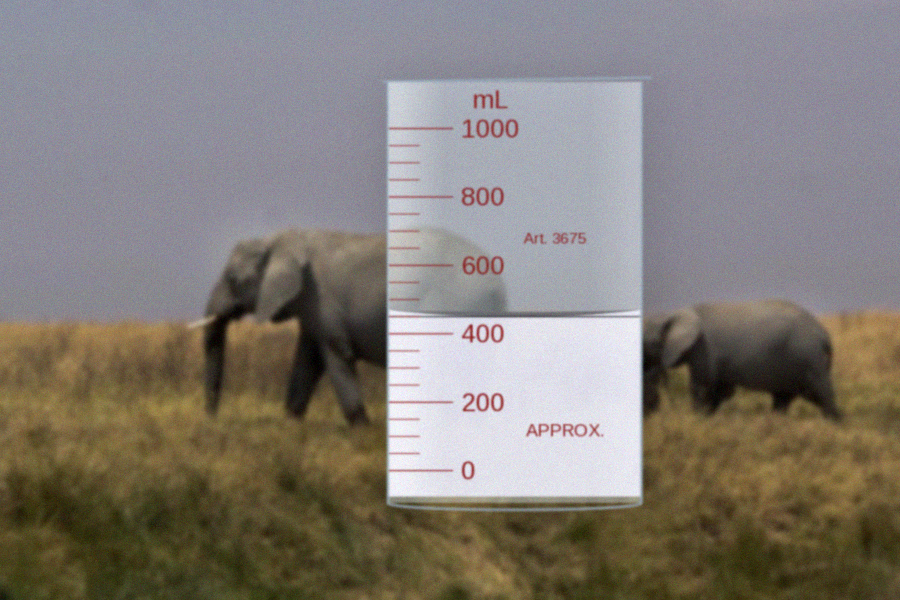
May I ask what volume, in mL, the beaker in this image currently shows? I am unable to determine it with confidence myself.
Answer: 450 mL
